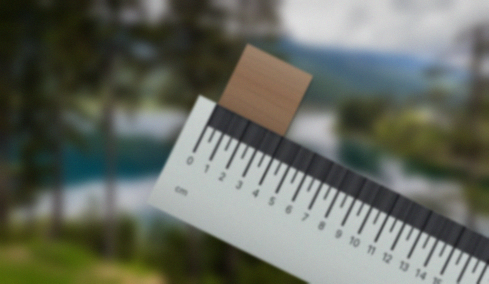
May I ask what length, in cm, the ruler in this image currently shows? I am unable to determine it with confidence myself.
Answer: 4 cm
